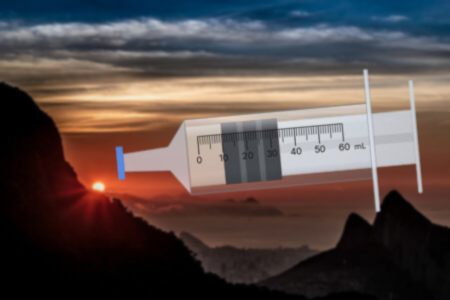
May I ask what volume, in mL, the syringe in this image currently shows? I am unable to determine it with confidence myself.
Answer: 10 mL
